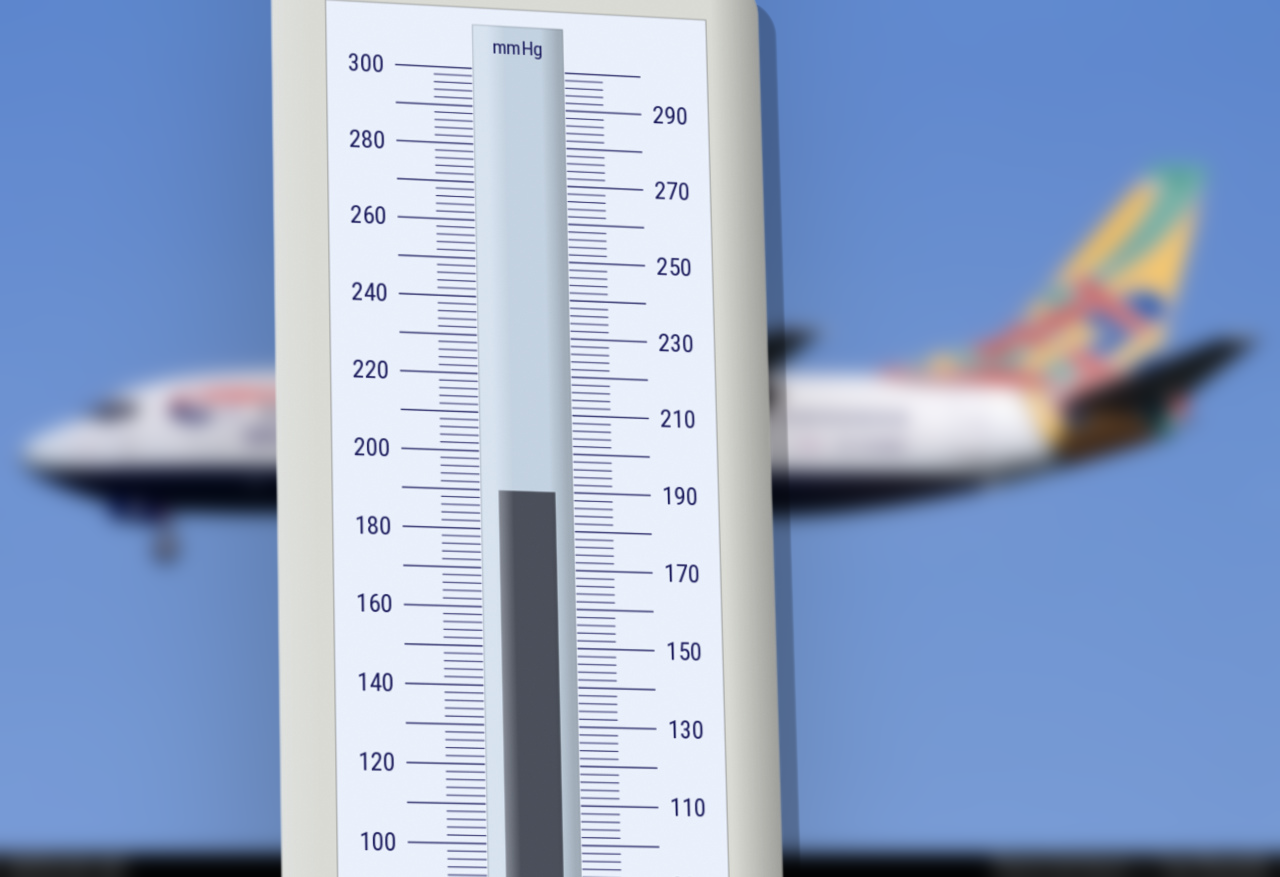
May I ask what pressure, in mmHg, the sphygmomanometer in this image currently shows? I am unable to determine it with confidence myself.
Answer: 190 mmHg
